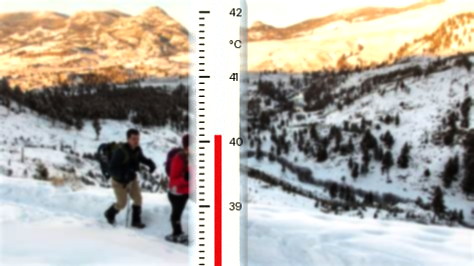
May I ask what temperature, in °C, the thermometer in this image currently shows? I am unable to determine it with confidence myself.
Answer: 40.1 °C
